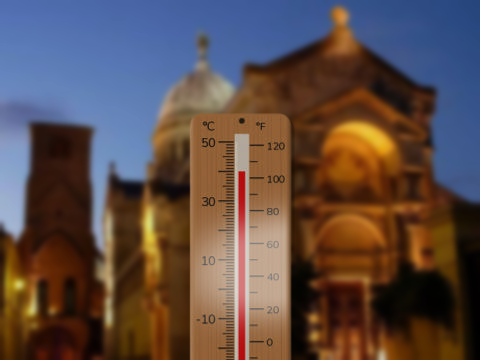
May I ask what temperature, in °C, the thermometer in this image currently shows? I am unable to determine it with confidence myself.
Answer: 40 °C
